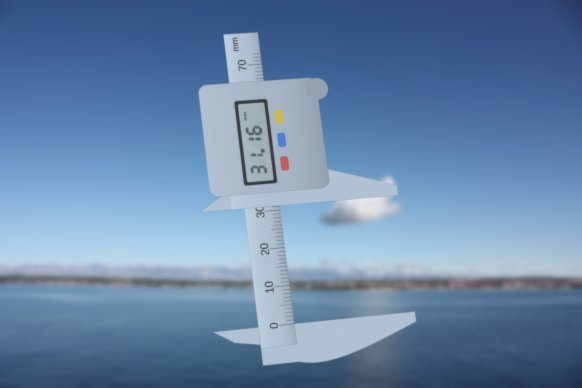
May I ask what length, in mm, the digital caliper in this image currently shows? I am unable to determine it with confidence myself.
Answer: 31.16 mm
